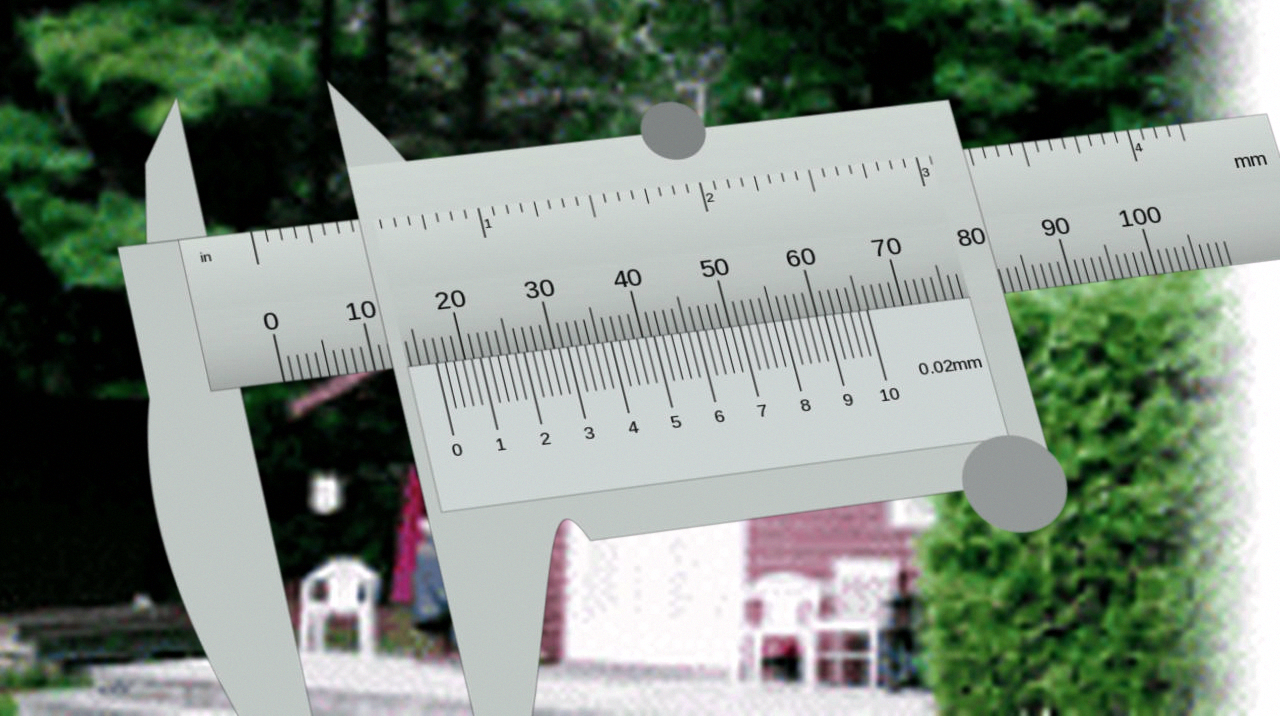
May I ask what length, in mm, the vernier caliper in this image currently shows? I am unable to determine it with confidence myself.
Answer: 16.8 mm
